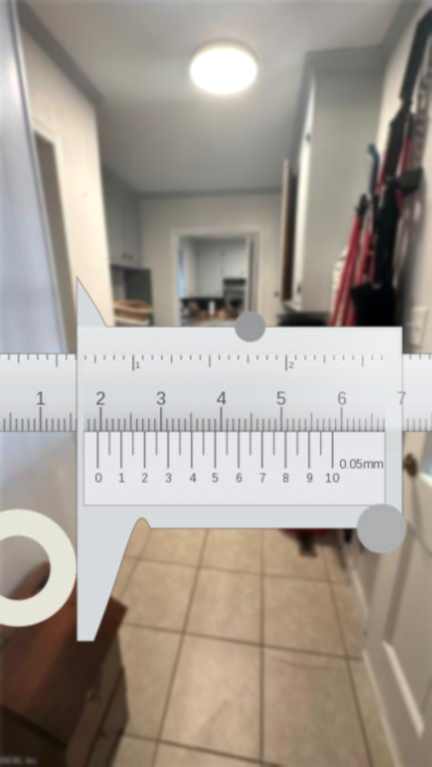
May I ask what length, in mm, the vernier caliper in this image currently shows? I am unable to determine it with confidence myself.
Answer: 19.5 mm
